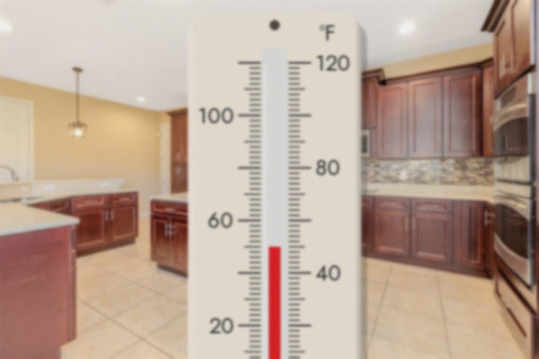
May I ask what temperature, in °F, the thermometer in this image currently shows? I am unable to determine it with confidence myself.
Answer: 50 °F
